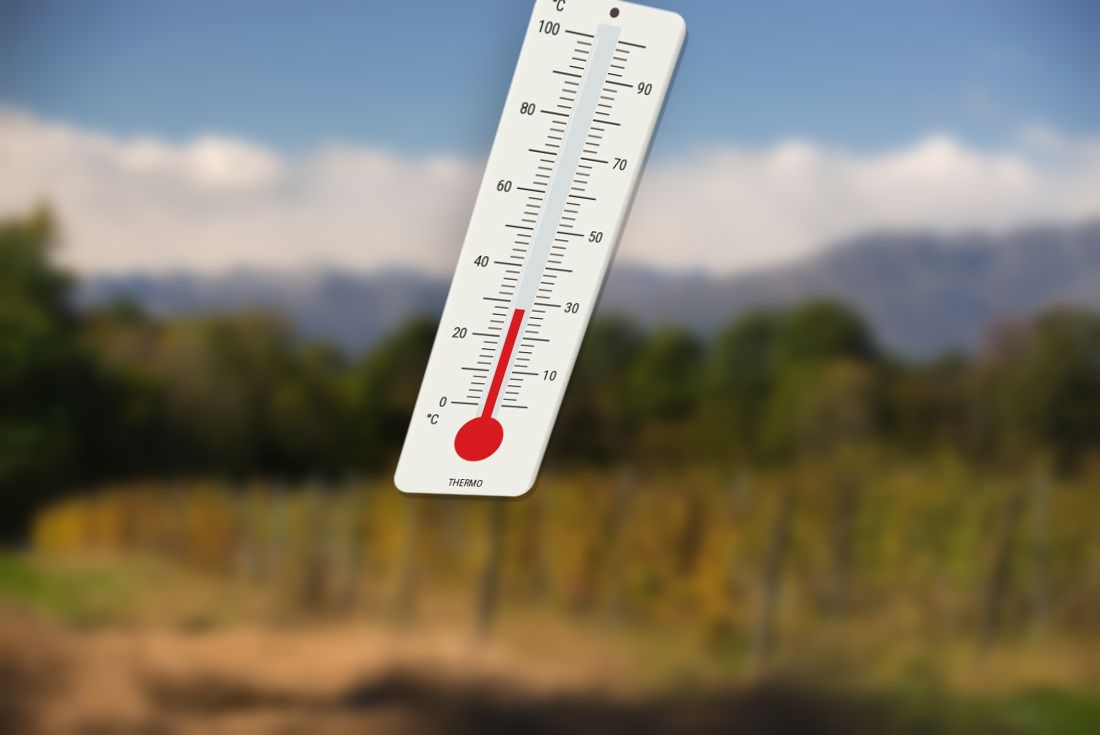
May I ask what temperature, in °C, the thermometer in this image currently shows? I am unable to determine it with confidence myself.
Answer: 28 °C
